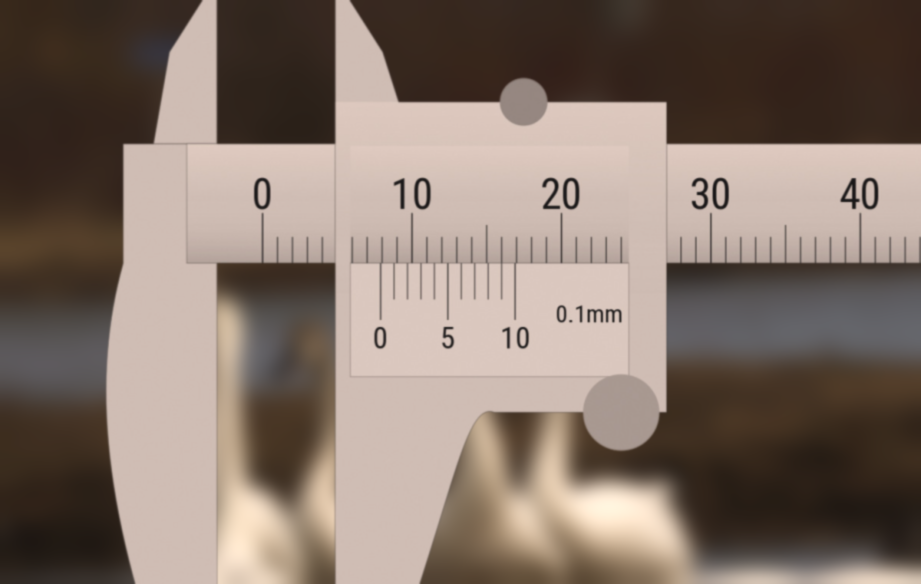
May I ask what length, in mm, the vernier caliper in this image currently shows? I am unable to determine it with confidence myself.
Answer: 7.9 mm
